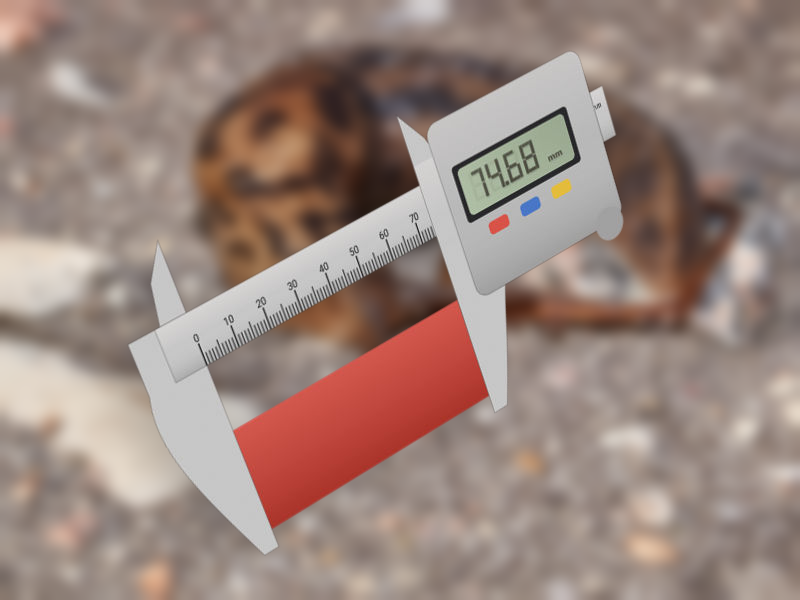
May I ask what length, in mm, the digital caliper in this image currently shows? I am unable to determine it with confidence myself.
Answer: 74.68 mm
